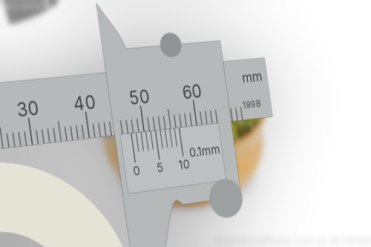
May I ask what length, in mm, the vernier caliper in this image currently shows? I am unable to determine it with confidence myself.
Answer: 47.6 mm
